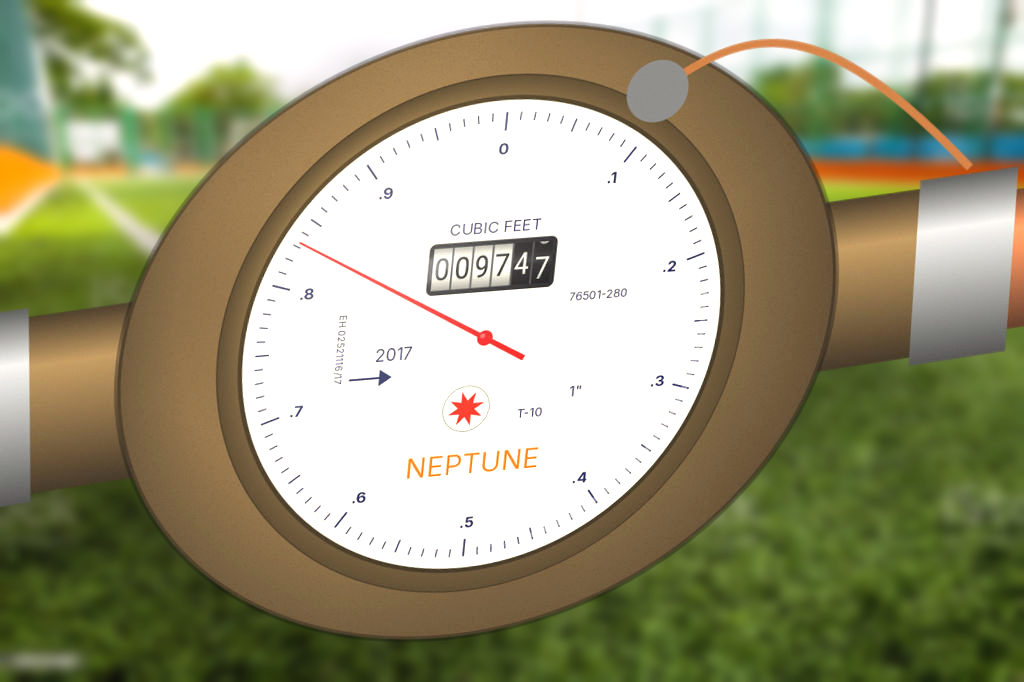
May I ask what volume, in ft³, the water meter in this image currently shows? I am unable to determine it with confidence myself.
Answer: 9746.83 ft³
